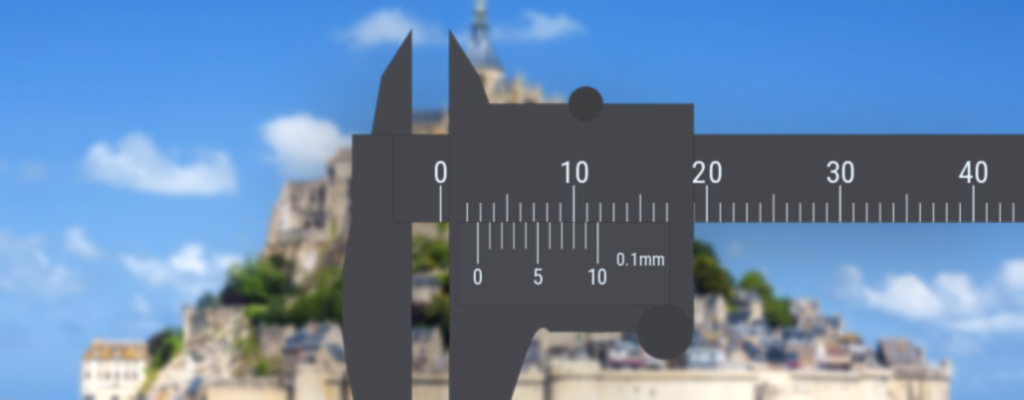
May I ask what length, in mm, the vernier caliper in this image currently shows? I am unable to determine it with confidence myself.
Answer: 2.8 mm
